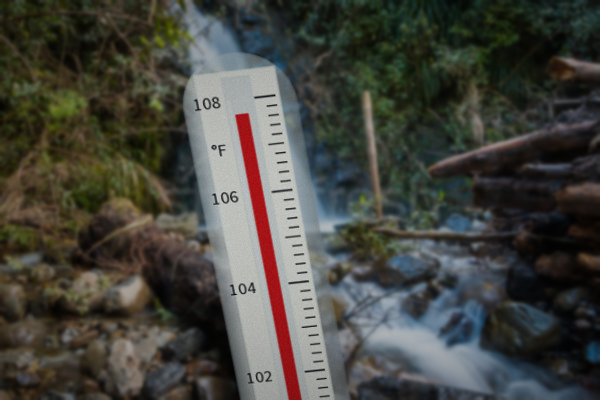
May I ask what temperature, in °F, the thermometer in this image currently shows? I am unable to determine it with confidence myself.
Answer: 107.7 °F
